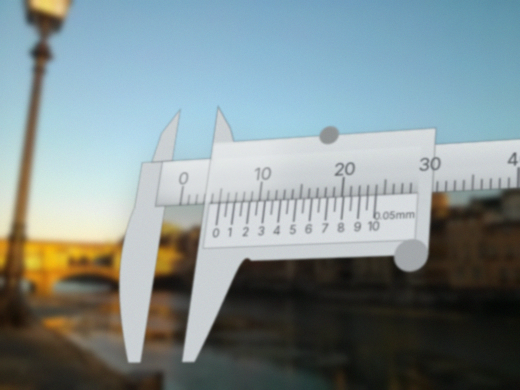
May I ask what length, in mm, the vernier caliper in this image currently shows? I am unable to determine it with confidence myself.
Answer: 5.0 mm
